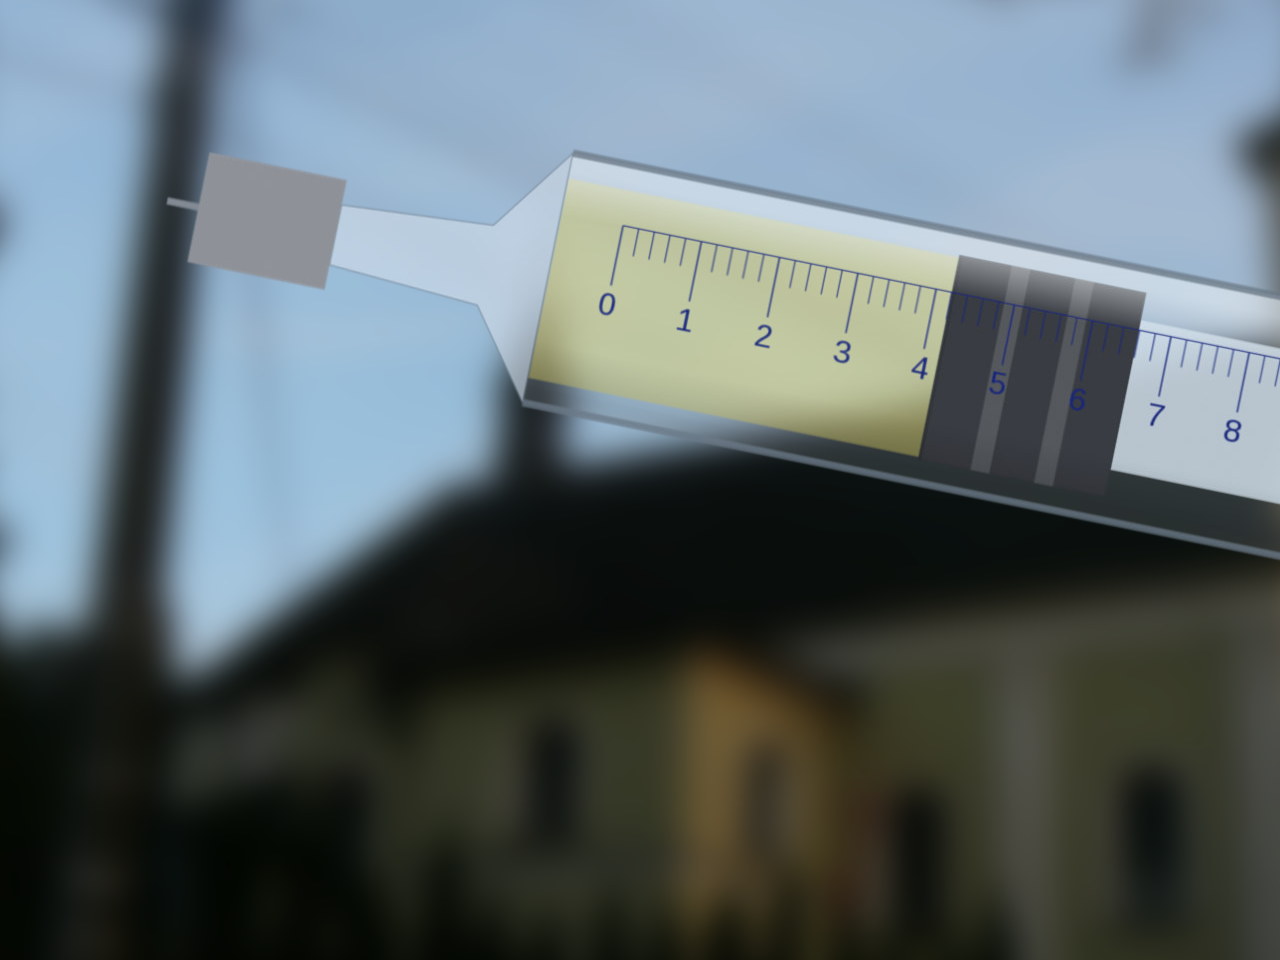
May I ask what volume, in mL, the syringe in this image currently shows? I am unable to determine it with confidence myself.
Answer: 4.2 mL
